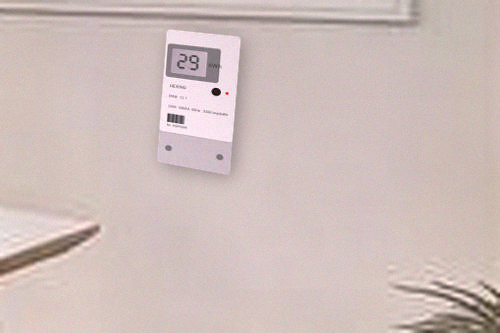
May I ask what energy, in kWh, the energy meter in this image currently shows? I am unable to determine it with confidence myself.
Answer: 29 kWh
